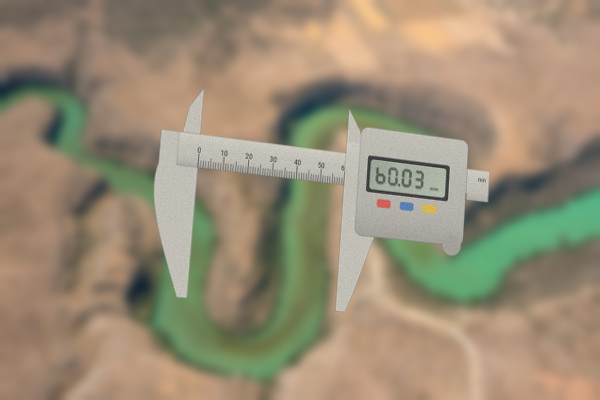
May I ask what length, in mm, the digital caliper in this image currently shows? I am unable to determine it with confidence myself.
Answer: 60.03 mm
